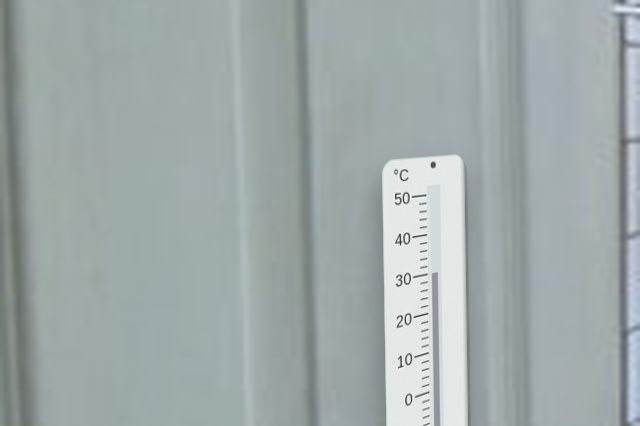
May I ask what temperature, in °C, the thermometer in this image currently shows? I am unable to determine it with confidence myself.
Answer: 30 °C
